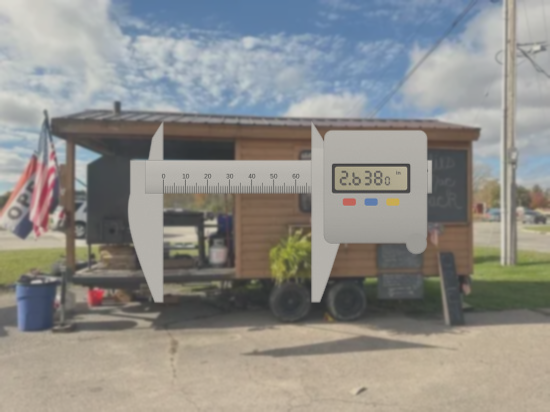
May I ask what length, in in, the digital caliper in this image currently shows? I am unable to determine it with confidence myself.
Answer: 2.6380 in
